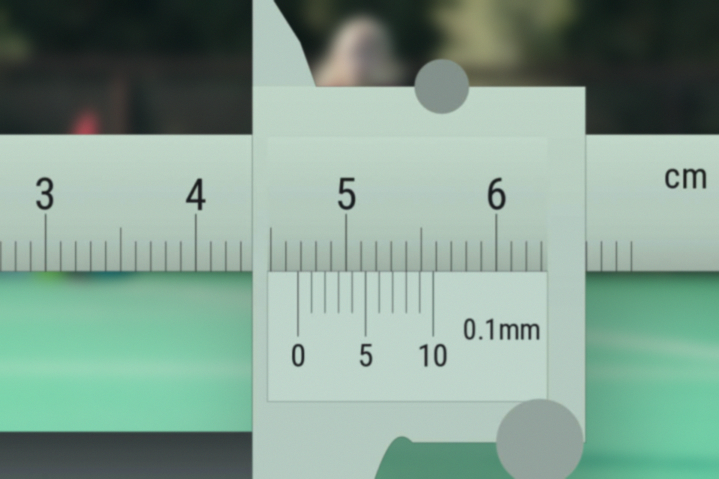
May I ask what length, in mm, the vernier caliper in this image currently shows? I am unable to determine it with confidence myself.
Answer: 46.8 mm
